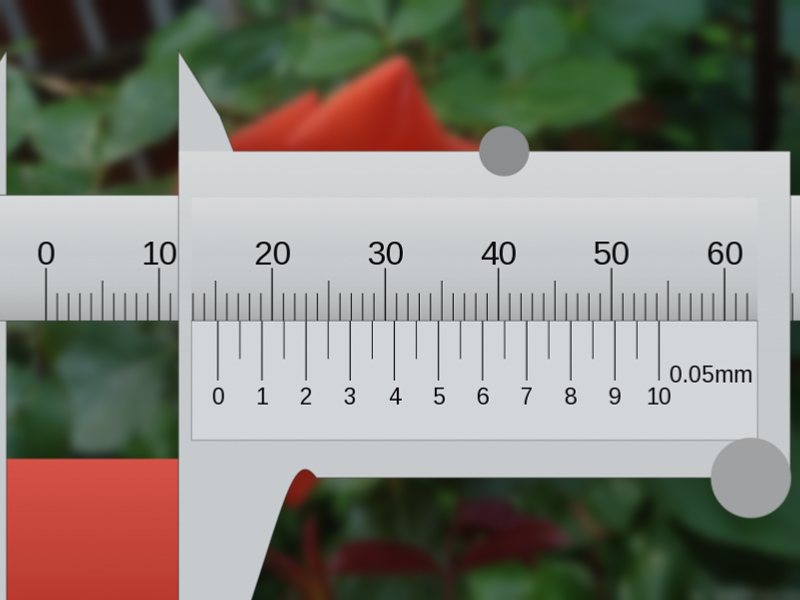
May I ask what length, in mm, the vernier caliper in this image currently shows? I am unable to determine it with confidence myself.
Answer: 15.2 mm
